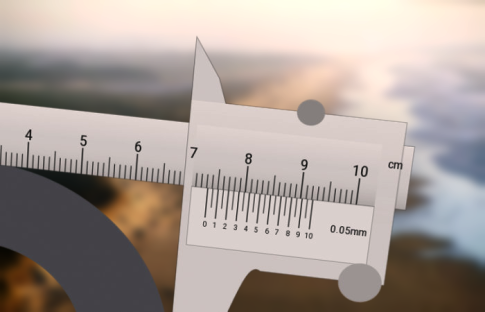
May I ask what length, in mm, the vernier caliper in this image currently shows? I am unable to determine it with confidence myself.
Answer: 73.2 mm
